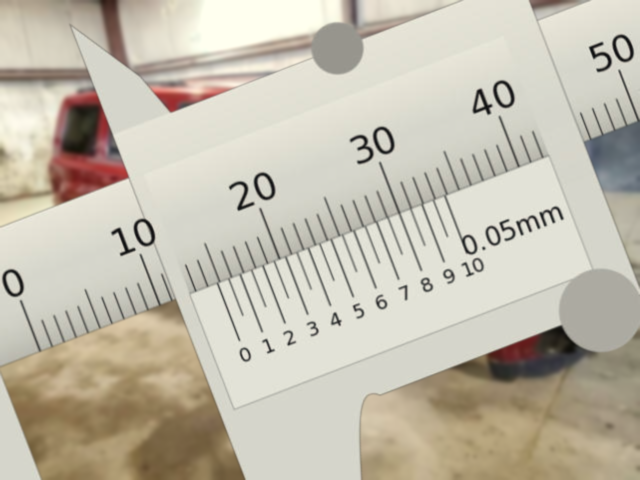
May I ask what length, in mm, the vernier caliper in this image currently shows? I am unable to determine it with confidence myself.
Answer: 14.8 mm
